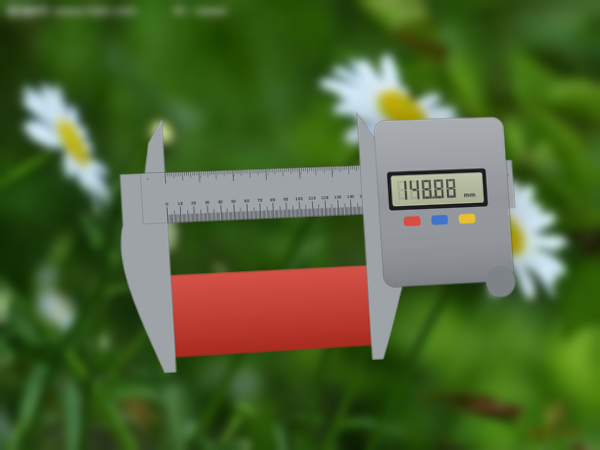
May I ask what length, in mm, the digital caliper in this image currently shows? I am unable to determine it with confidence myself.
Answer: 148.88 mm
